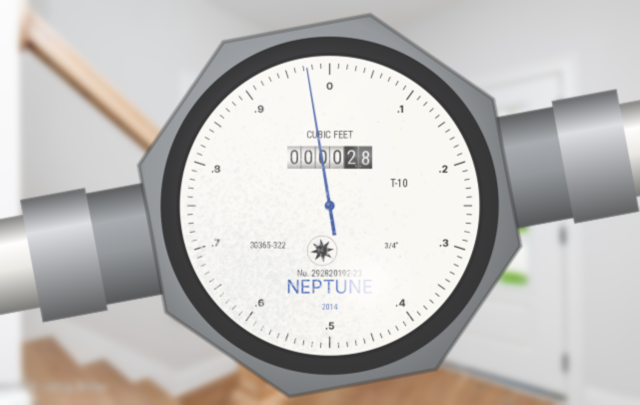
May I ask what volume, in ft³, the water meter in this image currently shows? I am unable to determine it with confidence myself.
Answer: 27.97 ft³
